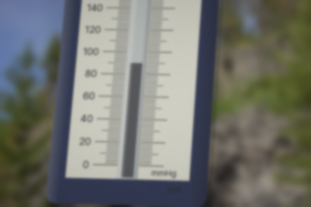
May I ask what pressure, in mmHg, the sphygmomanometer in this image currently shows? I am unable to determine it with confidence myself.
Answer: 90 mmHg
